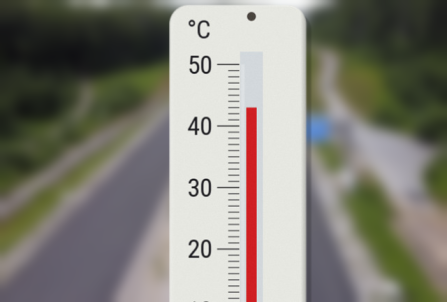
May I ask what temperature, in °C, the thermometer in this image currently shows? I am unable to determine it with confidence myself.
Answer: 43 °C
